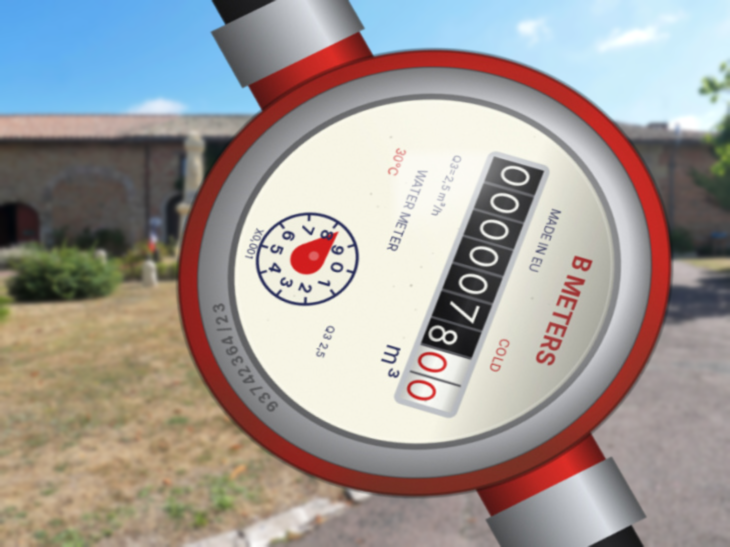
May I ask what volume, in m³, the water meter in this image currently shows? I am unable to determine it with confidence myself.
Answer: 77.998 m³
